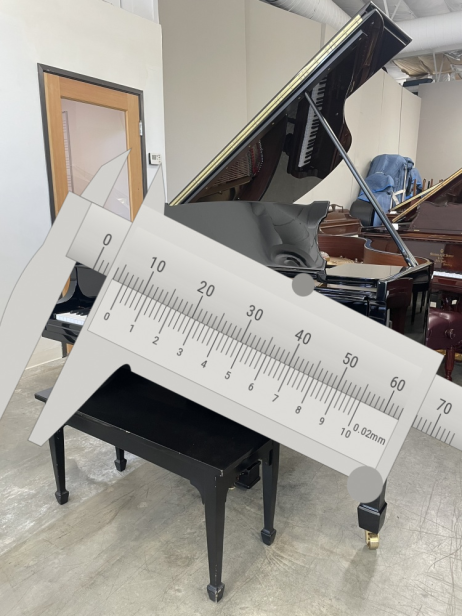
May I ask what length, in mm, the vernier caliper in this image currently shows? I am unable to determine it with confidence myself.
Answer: 6.0 mm
